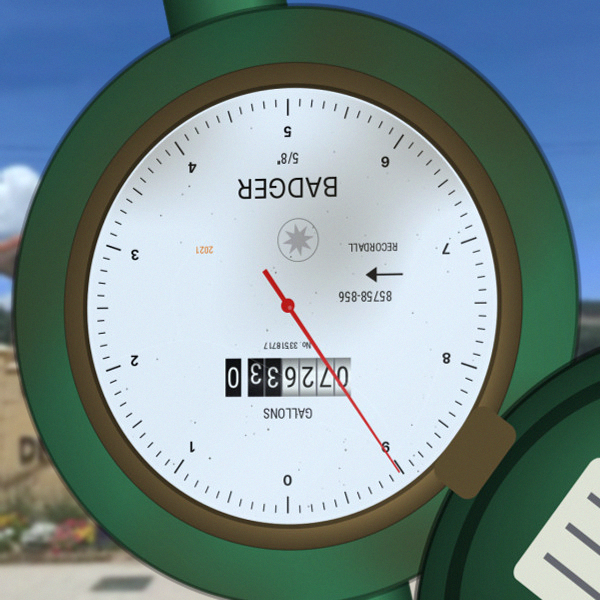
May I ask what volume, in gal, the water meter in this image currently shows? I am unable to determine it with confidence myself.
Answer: 726329.0 gal
